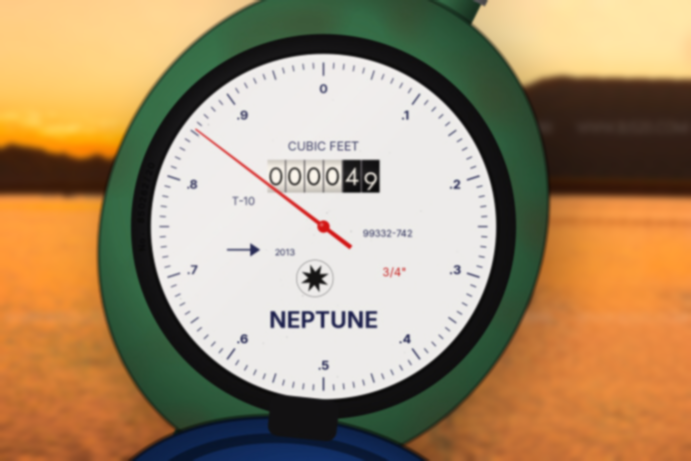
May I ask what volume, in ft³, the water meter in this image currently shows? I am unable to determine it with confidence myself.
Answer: 48.85 ft³
